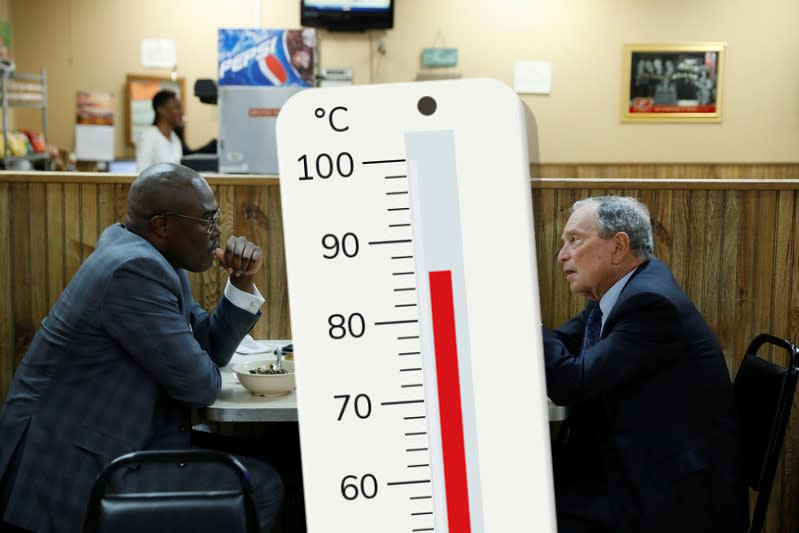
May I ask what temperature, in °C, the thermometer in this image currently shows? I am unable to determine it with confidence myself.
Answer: 86 °C
